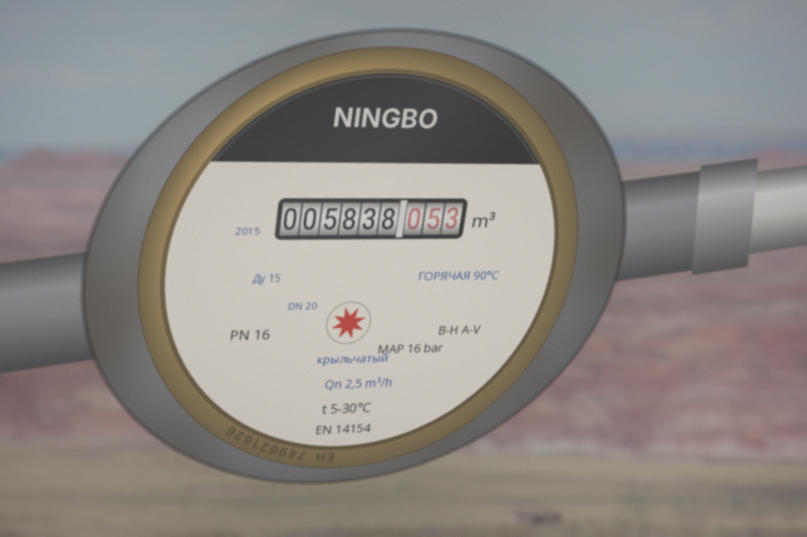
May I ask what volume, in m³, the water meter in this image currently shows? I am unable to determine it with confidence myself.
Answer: 5838.053 m³
